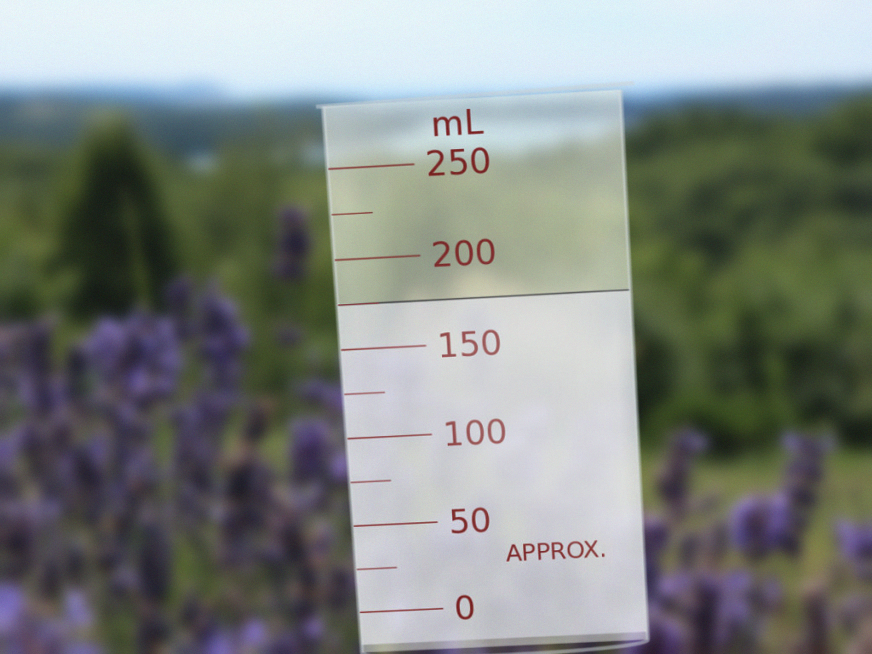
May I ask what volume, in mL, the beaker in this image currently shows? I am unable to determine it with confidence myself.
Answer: 175 mL
